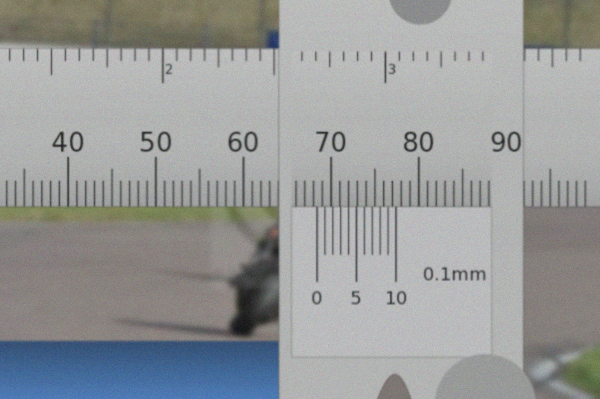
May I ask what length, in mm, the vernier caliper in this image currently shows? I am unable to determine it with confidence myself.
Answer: 68.4 mm
